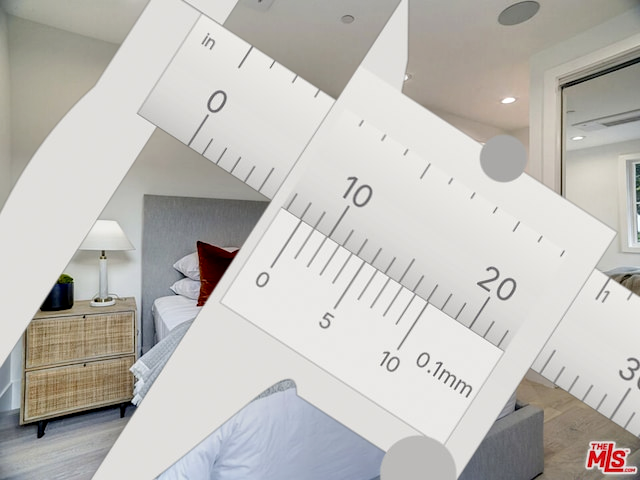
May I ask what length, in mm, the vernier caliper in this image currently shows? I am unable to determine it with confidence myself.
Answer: 8.1 mm
